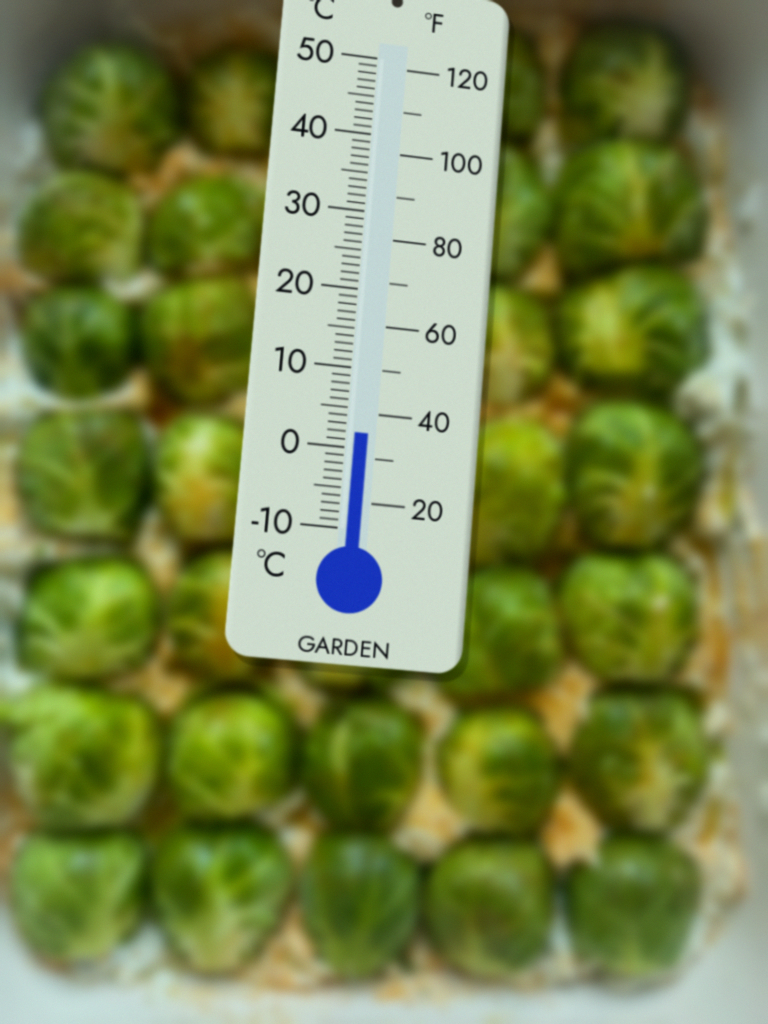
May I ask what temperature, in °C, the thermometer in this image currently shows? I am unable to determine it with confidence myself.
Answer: 2 °C
